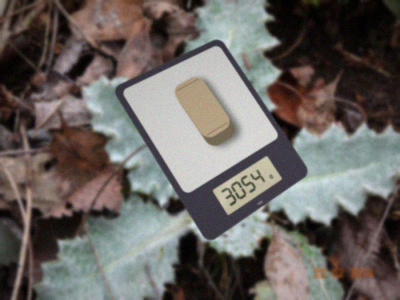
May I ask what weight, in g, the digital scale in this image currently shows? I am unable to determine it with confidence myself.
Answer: 3054 g
